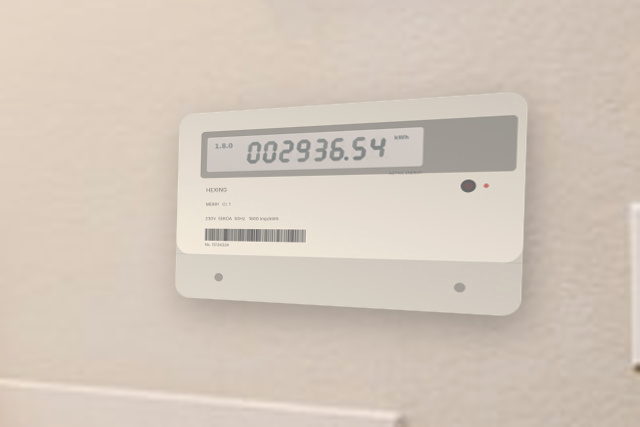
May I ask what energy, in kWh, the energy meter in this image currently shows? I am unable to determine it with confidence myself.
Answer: 2936.54 kWh
